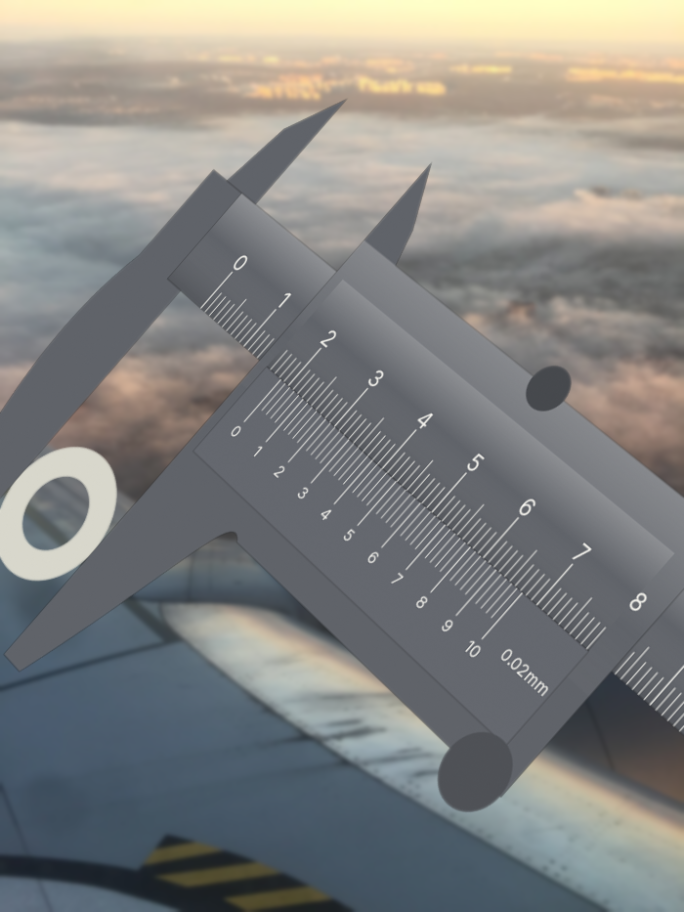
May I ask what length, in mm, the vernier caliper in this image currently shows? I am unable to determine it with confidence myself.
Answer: 18.4 mm
